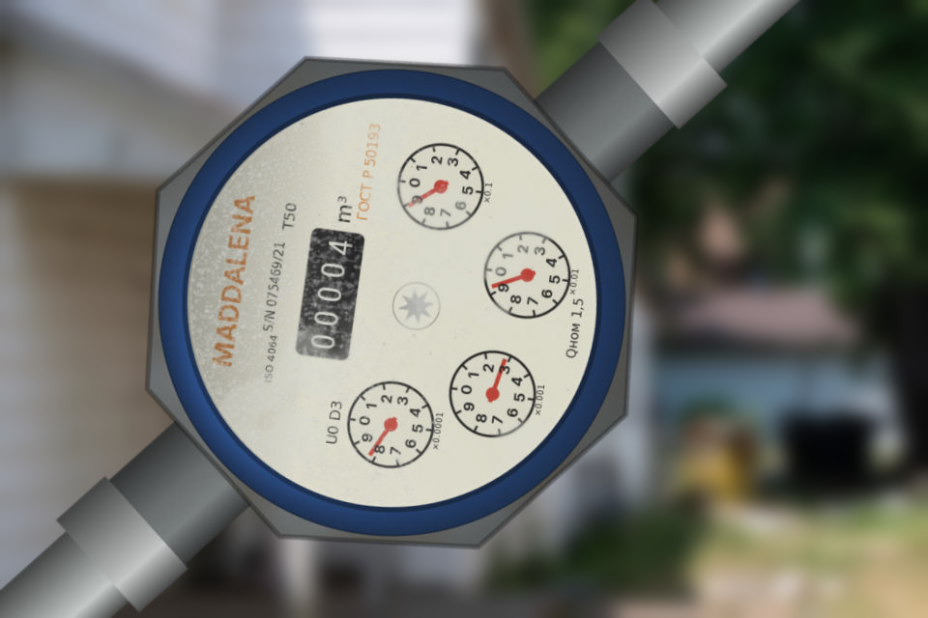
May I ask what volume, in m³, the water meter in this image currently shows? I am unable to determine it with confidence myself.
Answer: 3.8928 m³
